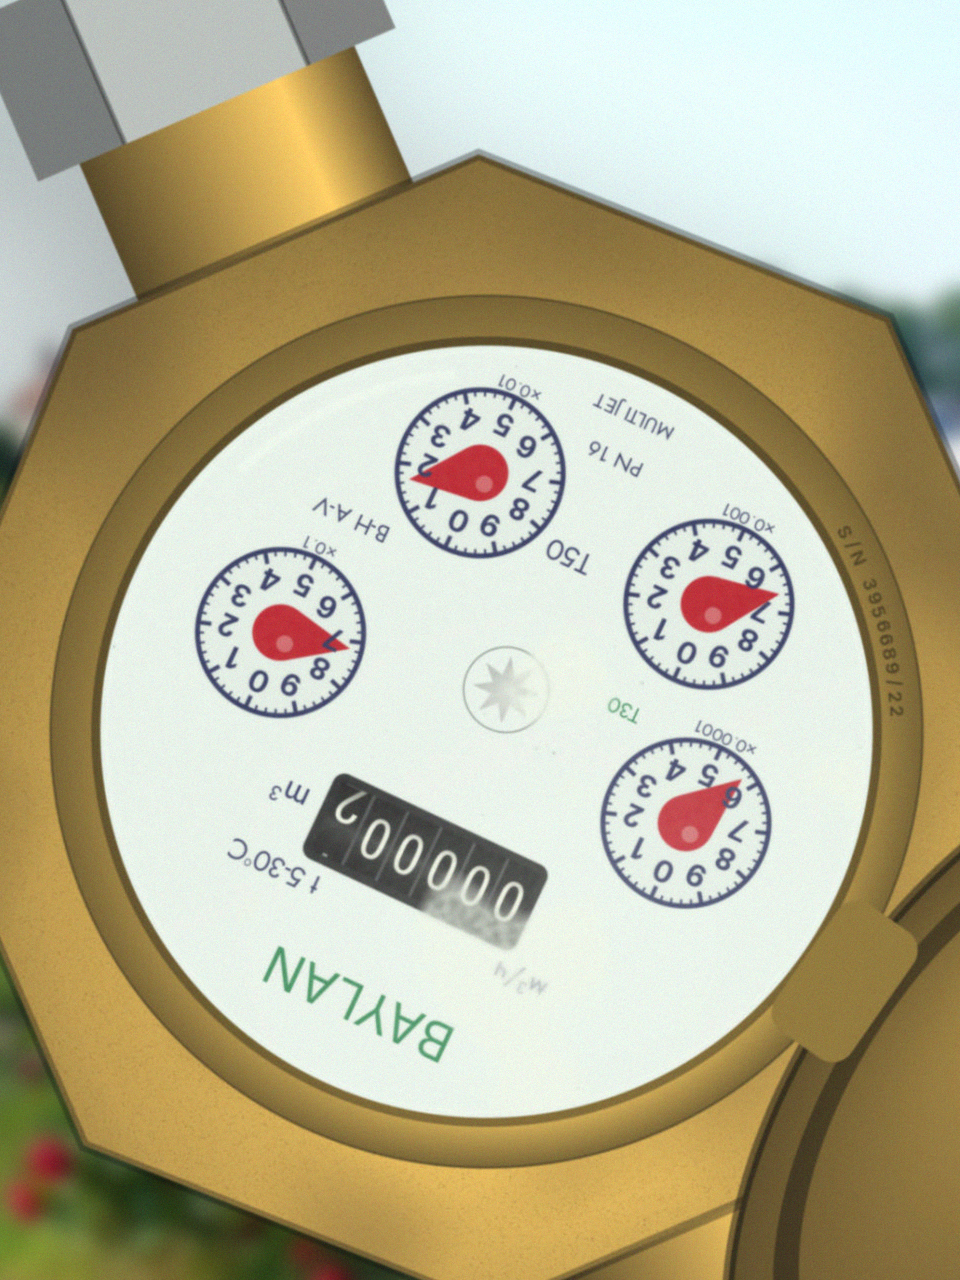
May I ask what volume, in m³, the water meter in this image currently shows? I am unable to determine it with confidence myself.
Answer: 1.7165 m³
